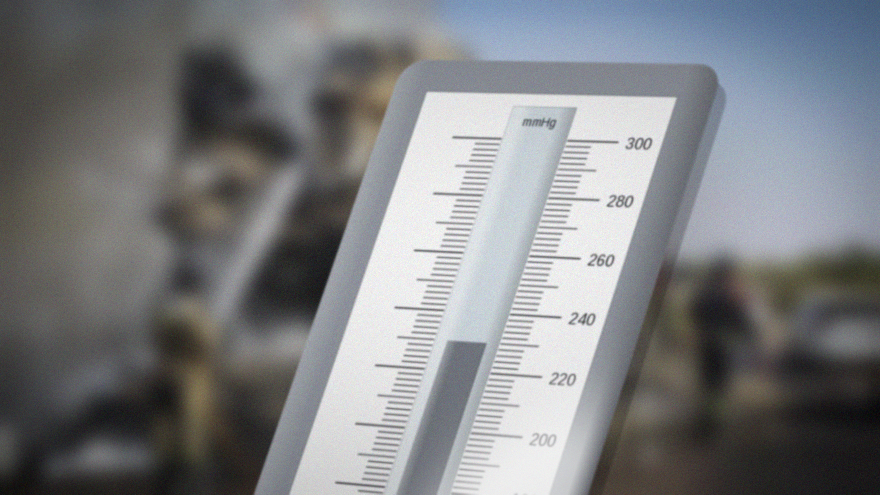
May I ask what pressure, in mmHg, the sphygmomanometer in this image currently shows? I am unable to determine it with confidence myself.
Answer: 230 mmHg
